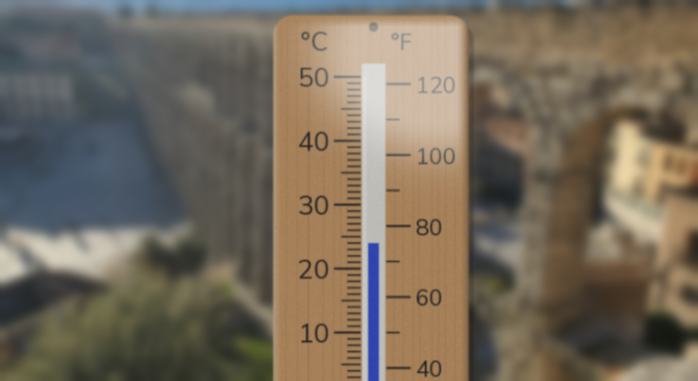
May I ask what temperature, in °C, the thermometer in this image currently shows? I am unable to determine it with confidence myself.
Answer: 24 °C
